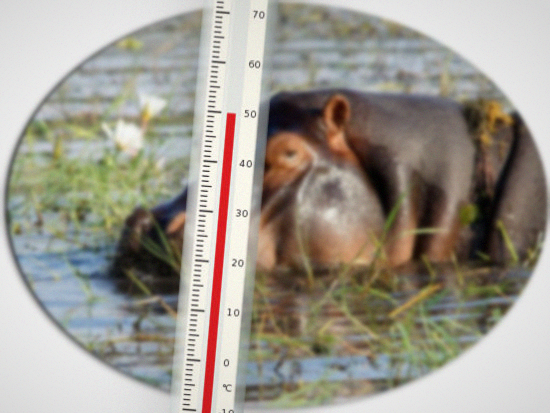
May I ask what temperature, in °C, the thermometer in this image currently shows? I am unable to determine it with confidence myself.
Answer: 50 °C
